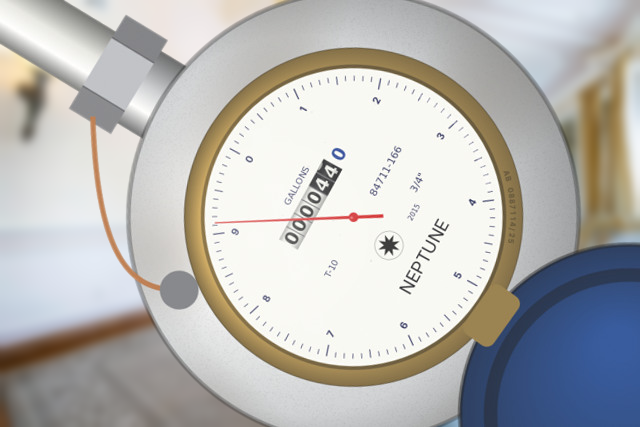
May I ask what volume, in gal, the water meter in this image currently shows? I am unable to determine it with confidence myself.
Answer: 439.1 gal
